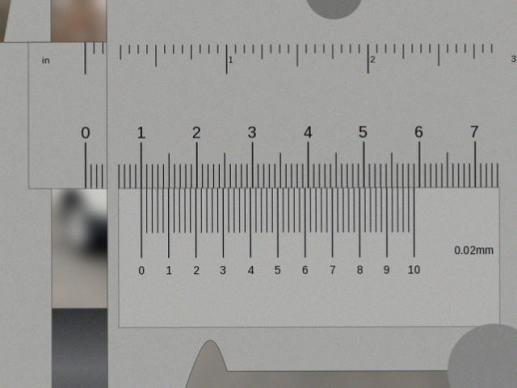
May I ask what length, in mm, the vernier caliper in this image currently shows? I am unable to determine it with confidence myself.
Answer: 10.0 mm
